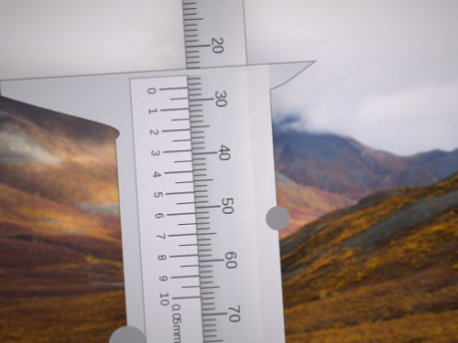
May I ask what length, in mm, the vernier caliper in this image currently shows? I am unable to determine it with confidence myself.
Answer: 27.6 mm
